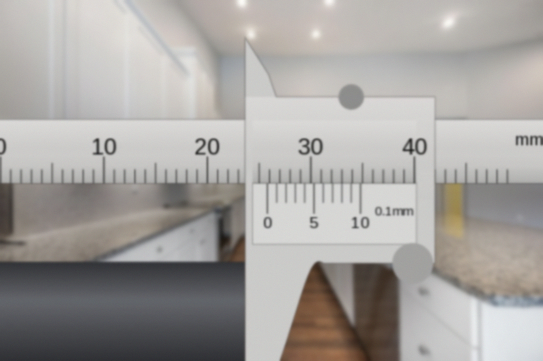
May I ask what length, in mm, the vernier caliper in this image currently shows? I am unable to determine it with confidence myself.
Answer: 25.8 mm
